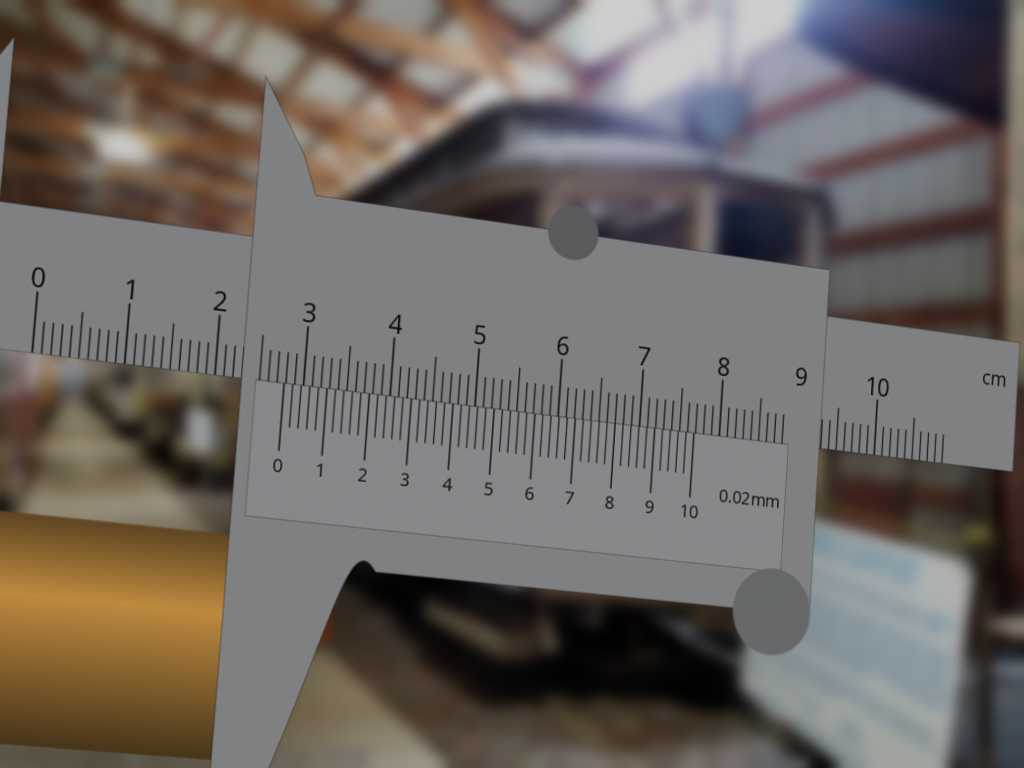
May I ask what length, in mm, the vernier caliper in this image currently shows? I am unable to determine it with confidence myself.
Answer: 27.8 mm
